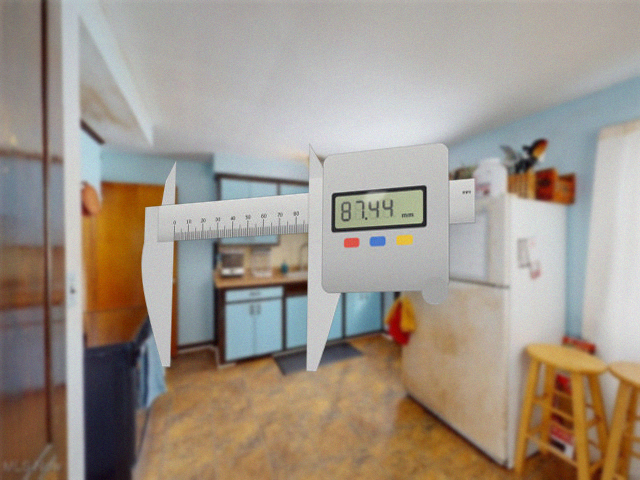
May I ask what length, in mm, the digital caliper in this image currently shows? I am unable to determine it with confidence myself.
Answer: 87.44 mm
